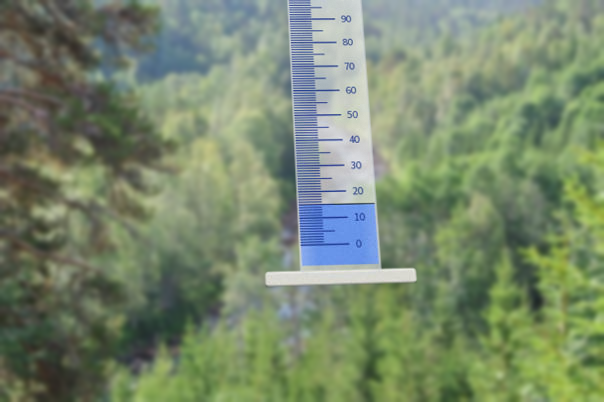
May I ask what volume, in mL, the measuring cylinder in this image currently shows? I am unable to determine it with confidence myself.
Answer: 15 mL
